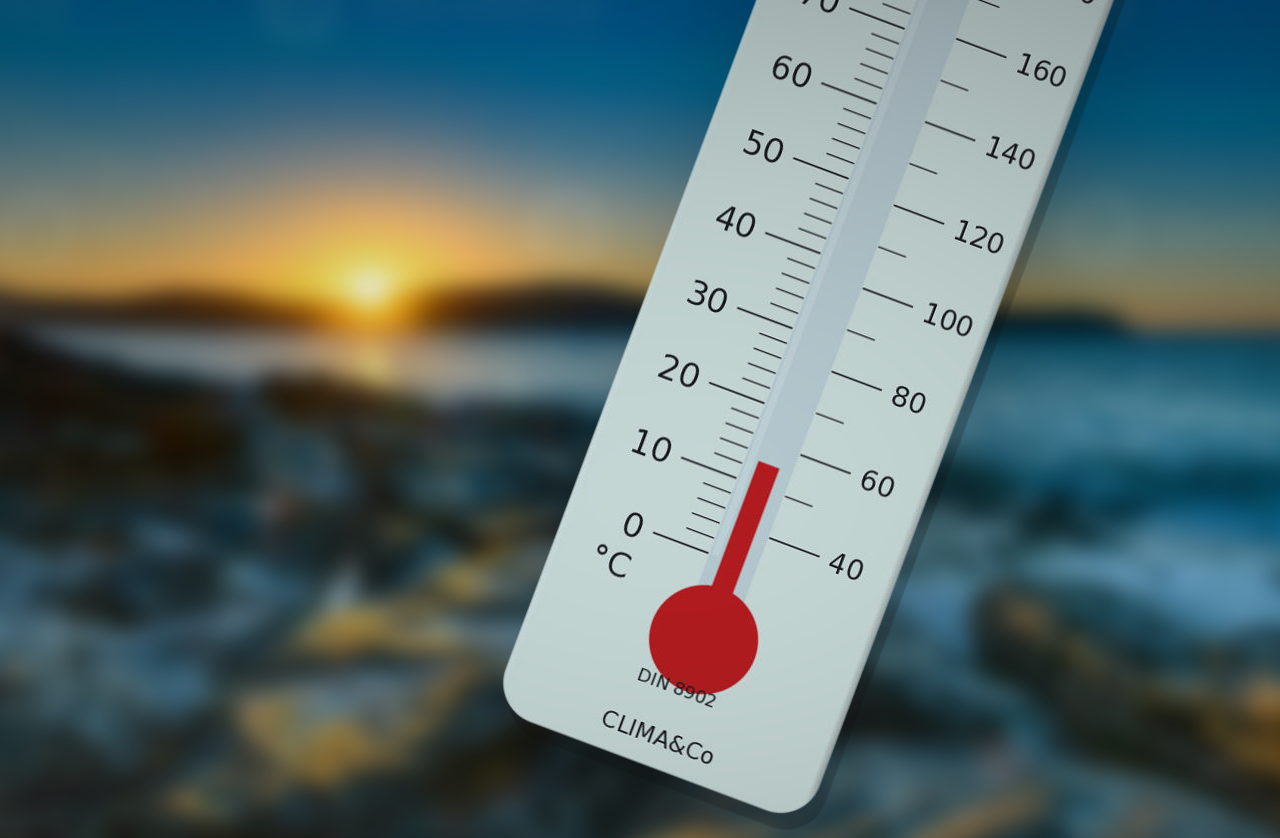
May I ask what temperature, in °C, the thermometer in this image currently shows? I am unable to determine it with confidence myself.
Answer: 13 °C
